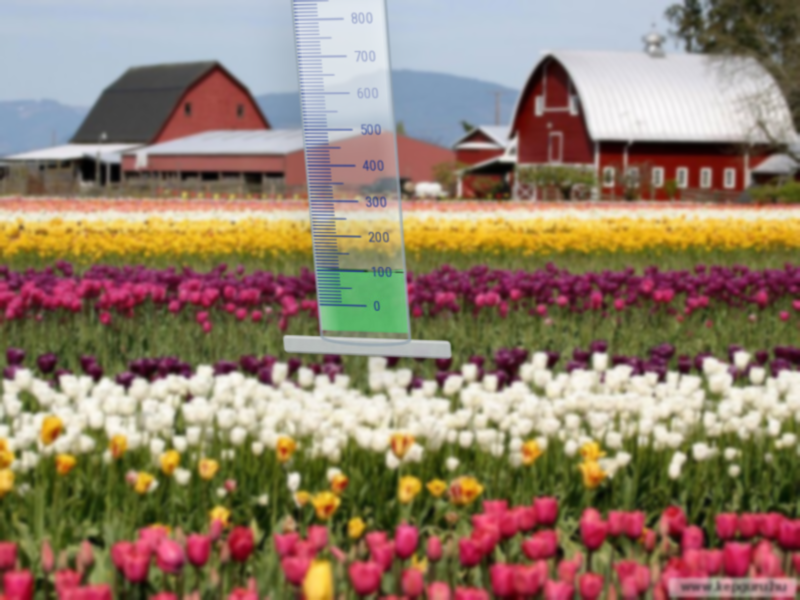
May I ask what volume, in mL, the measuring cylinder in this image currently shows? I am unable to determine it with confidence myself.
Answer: 100 mL
